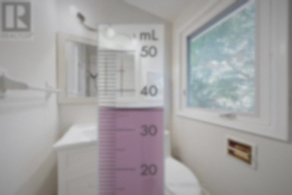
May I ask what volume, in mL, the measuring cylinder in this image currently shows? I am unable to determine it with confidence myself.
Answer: 35 mL
